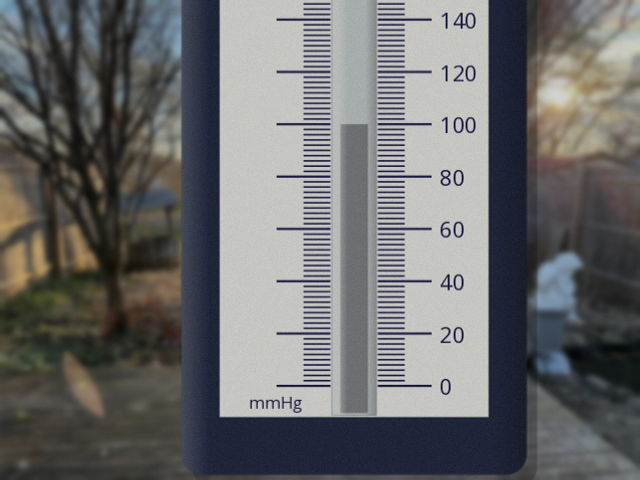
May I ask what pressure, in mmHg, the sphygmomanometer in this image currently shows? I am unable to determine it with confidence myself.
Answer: 100 mmHg
